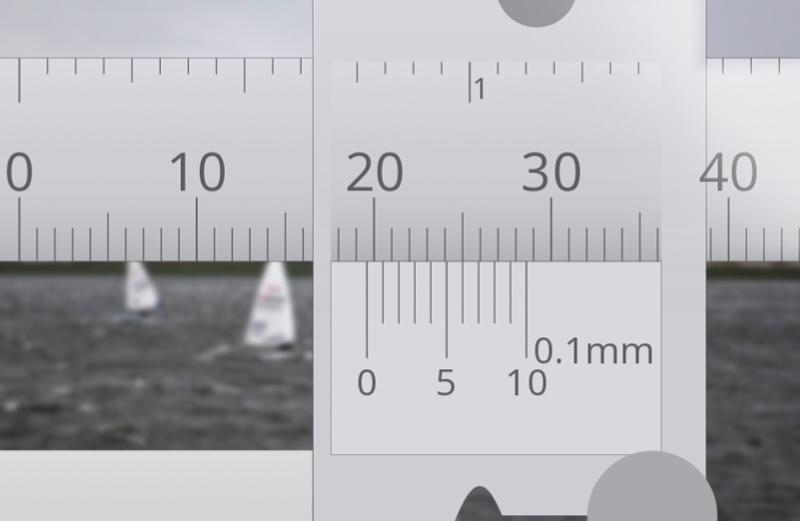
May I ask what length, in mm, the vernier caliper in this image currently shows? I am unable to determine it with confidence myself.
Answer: 19.6 mm
